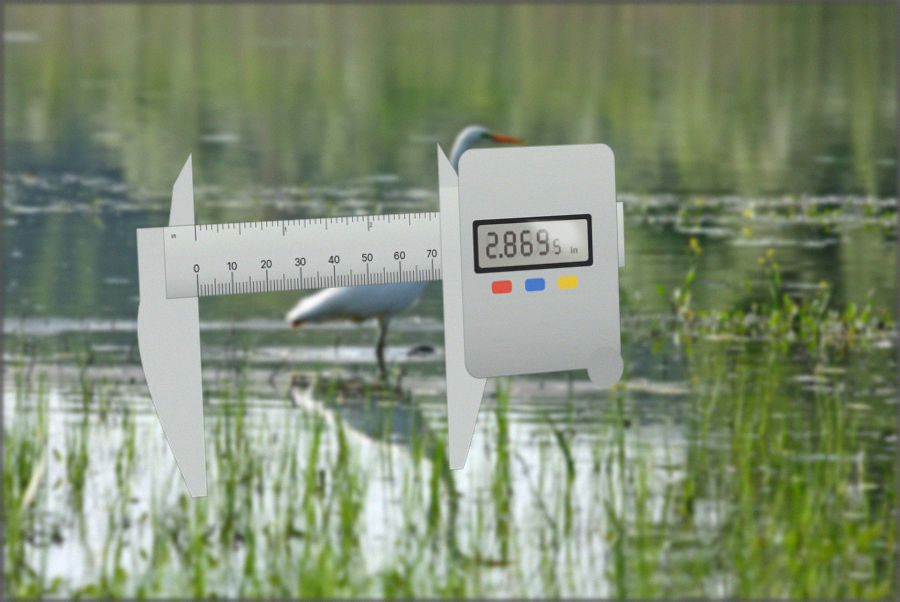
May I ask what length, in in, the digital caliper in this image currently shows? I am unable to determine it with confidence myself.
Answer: 2.8695 in
